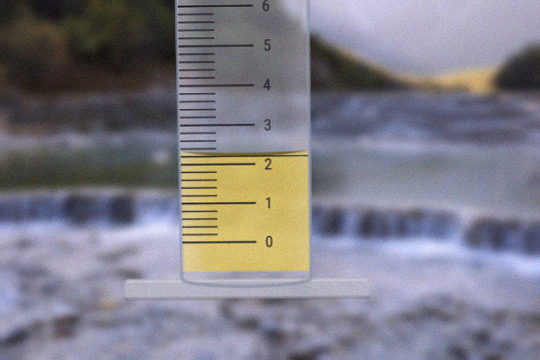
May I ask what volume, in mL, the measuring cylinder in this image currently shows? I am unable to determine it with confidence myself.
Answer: 2.2 mL
